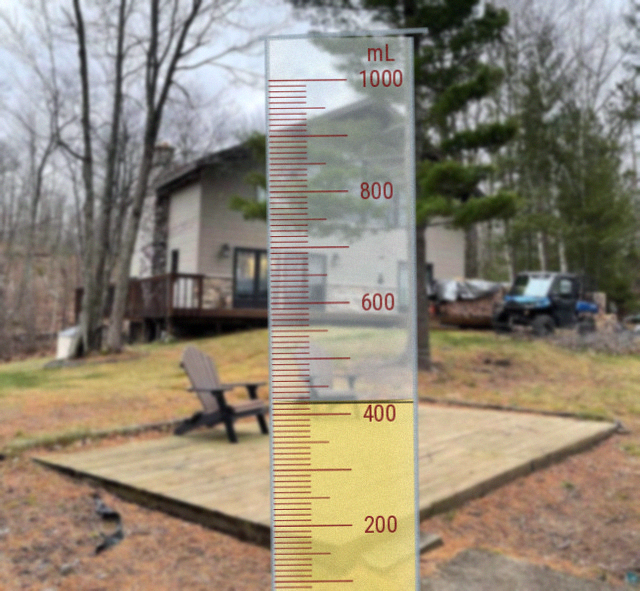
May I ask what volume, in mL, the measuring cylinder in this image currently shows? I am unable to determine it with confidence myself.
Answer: 420 mL
